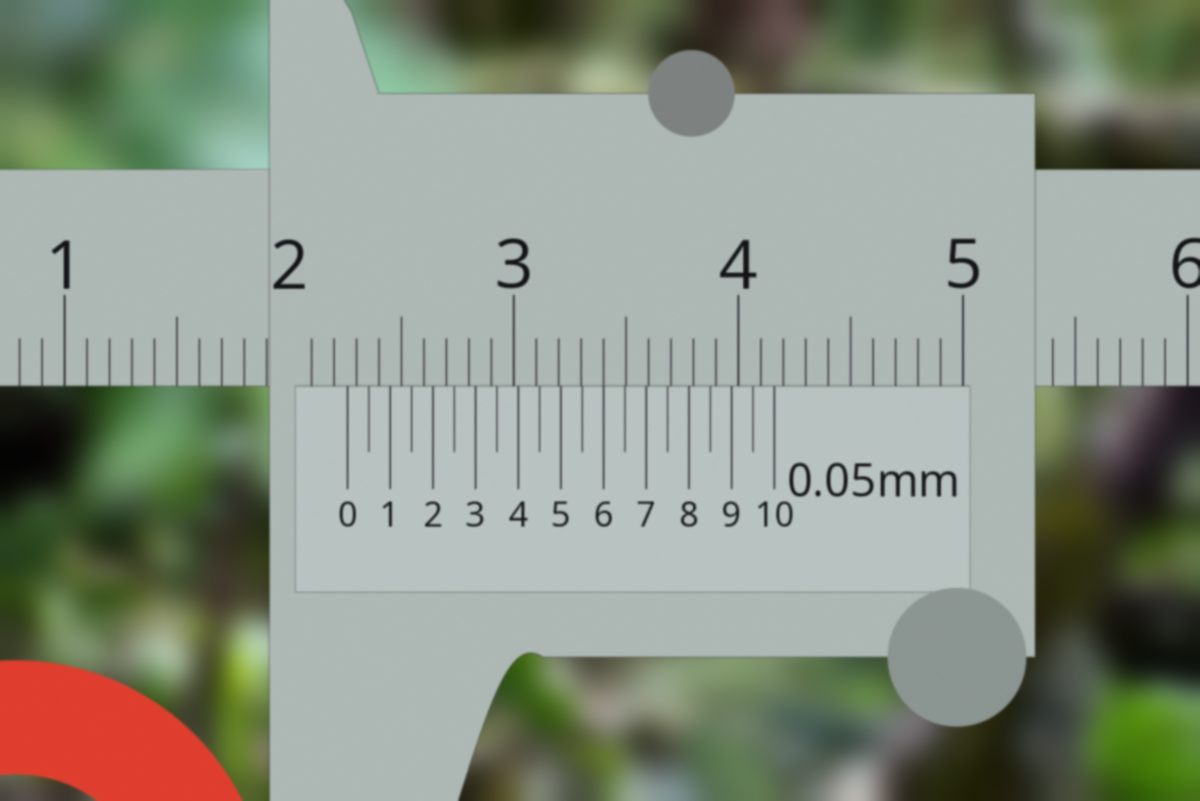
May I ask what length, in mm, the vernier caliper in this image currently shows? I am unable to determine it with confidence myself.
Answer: 22.6 mm
